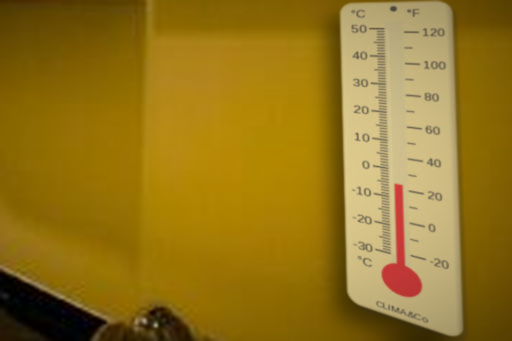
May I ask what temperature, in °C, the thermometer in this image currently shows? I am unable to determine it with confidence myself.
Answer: -5 °C
